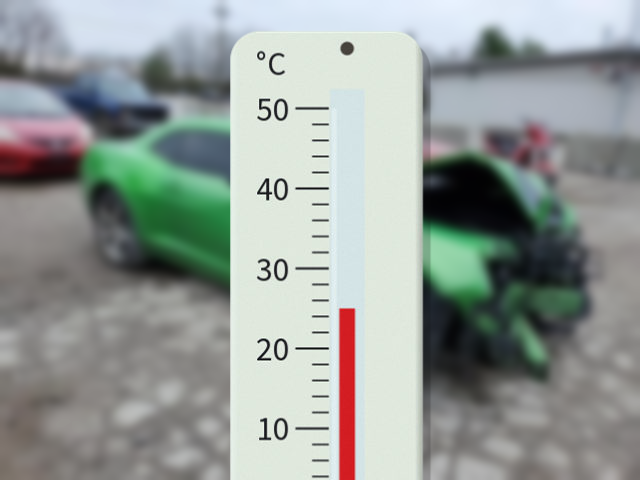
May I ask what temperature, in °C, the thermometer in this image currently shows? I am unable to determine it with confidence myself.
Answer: 25 °C
